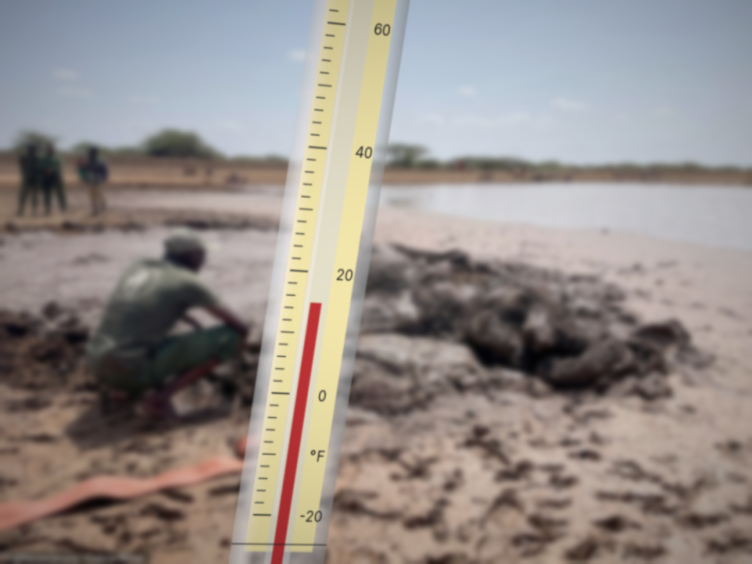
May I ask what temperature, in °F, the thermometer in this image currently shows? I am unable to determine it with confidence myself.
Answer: 15 °F
